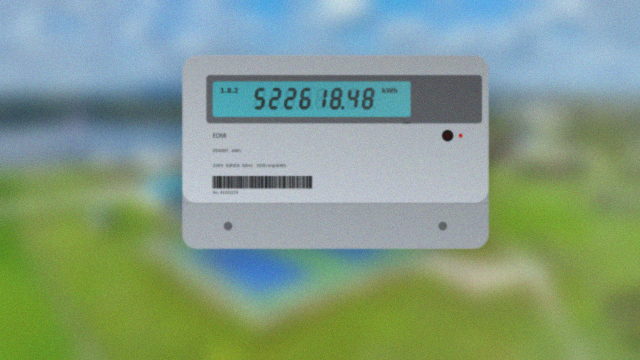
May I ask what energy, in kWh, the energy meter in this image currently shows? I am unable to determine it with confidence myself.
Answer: 522618.48 kWh
